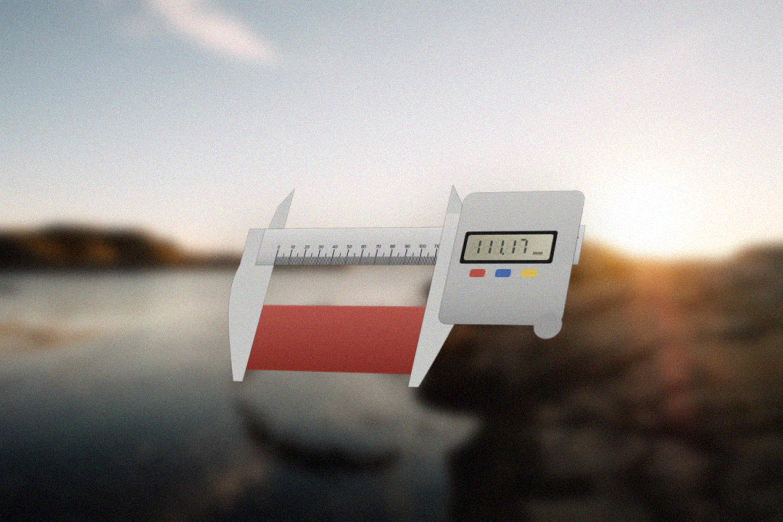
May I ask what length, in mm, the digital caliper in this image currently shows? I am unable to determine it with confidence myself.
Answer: 111.17 mm
